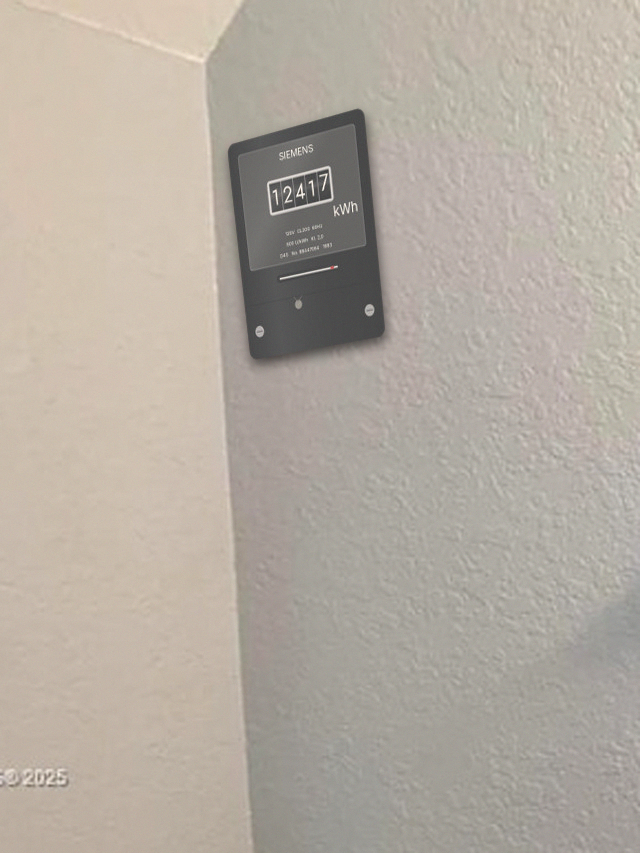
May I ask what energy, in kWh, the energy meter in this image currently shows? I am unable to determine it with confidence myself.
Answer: 12417 kWh
